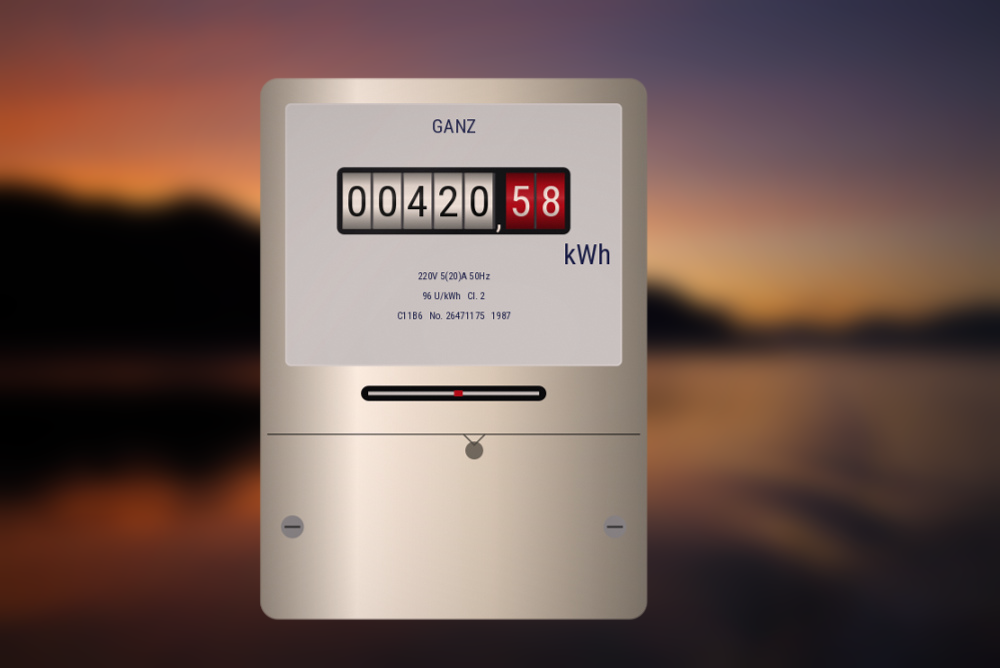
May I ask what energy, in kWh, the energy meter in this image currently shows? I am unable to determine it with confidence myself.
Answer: 420.58 kWh
